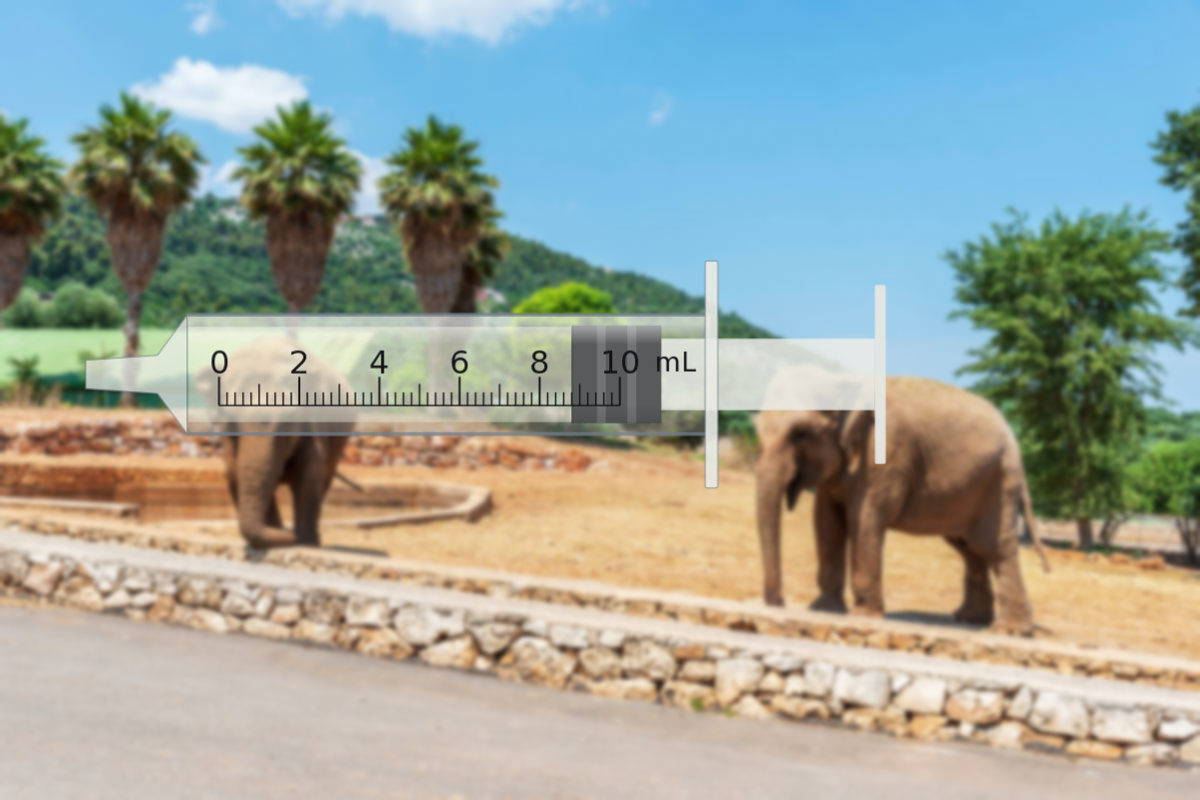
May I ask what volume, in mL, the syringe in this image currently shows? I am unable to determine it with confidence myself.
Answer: 8.8 mL
